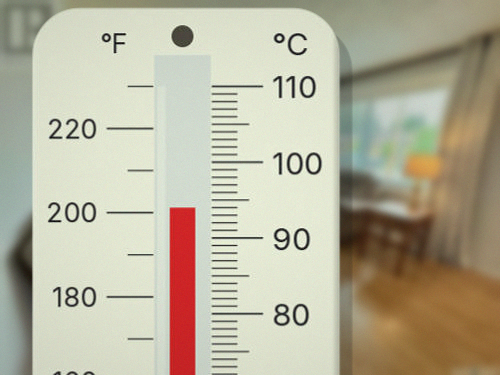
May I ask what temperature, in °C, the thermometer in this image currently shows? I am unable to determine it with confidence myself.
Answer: 94 °C
